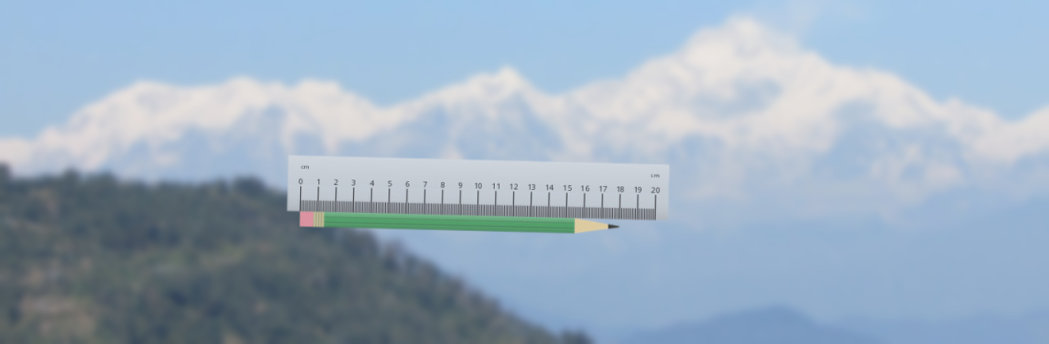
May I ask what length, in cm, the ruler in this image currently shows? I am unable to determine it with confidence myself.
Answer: 18 cm
